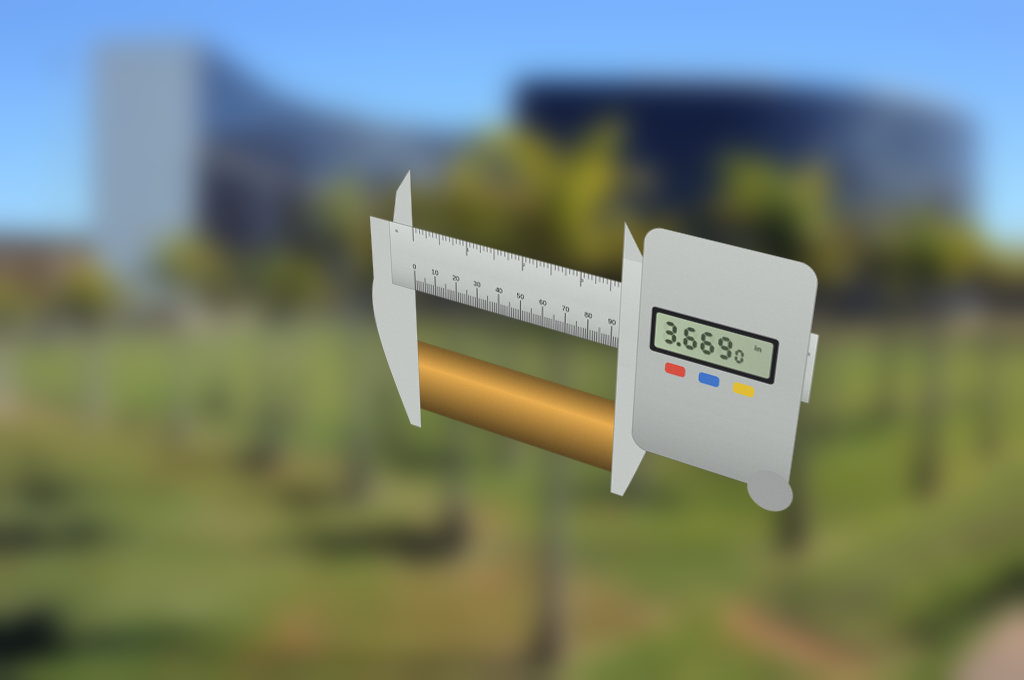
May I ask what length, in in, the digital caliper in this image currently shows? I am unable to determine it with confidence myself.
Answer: 3.6690 in
